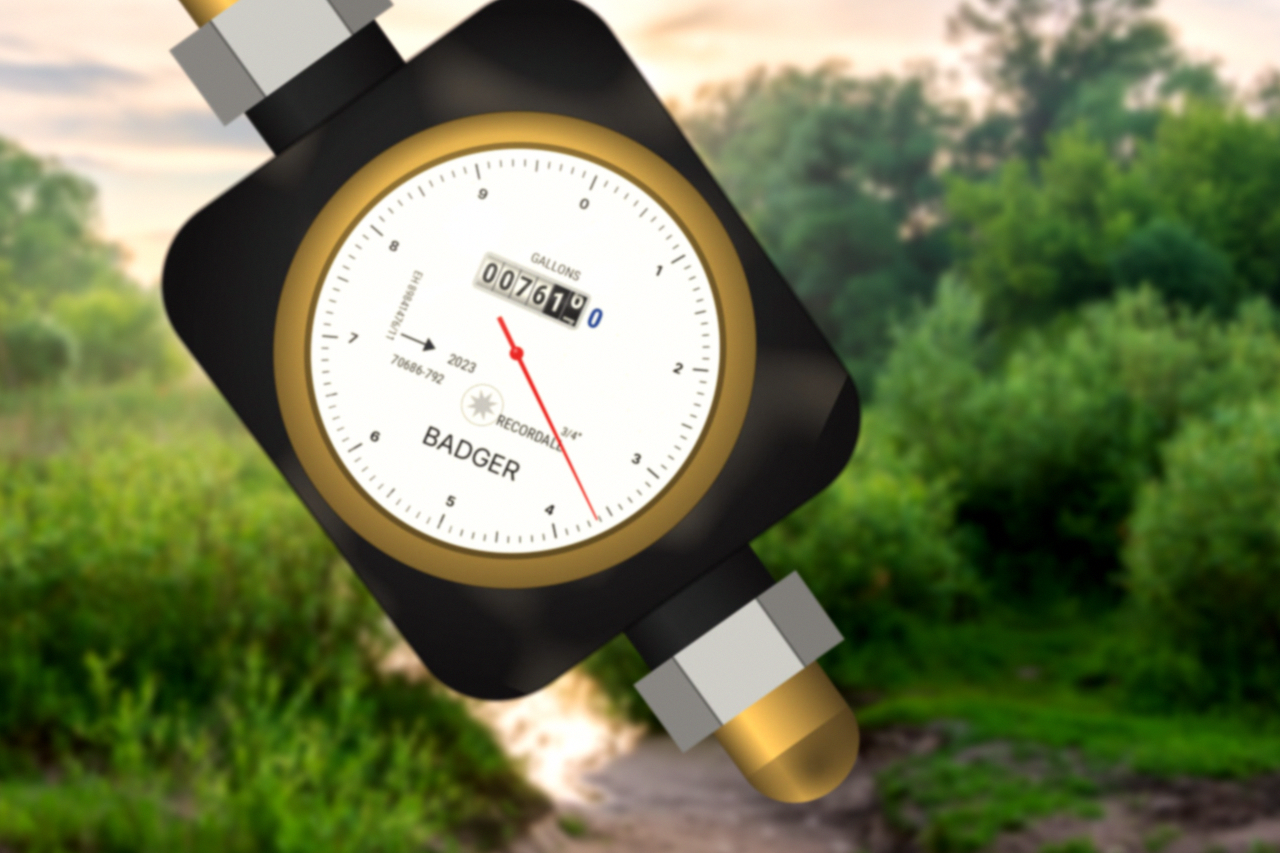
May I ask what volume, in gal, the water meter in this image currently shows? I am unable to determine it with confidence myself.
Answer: 76163.6 gal
